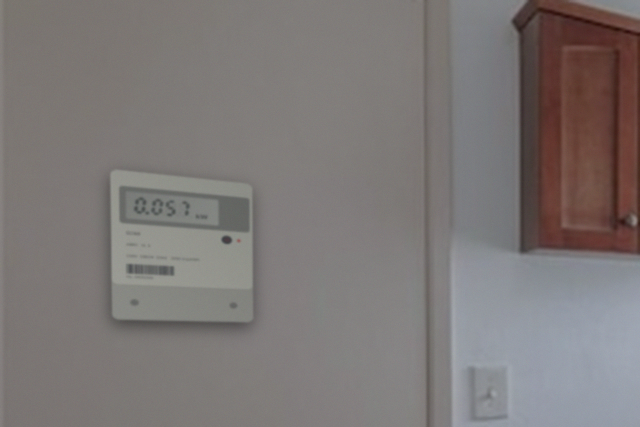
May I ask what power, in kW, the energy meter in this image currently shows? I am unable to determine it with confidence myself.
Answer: 0.057 kW
